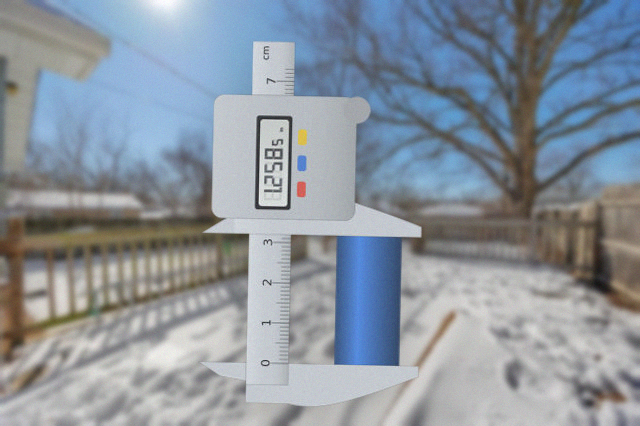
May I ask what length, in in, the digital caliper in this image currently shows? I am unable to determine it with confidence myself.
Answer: 1.2585 in
